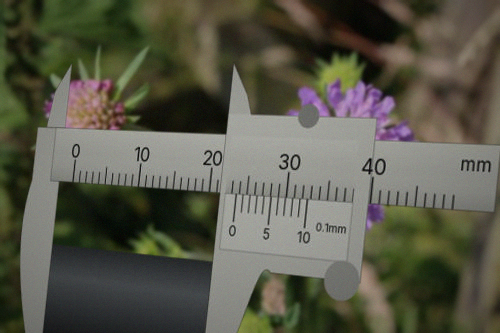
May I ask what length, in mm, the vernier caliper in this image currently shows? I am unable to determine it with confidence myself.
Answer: 23.6 mm
